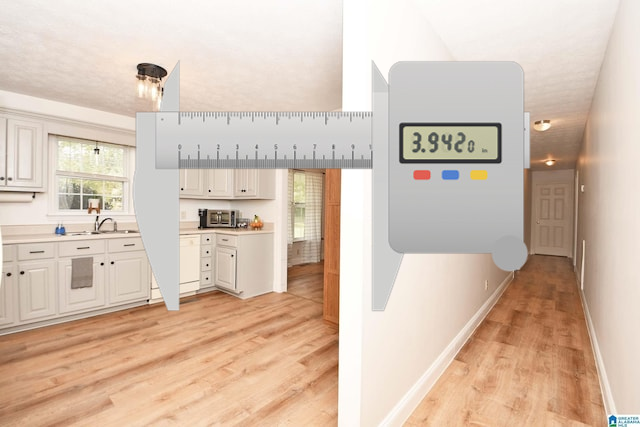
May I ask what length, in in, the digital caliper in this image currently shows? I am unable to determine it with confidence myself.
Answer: 3.9420 in
